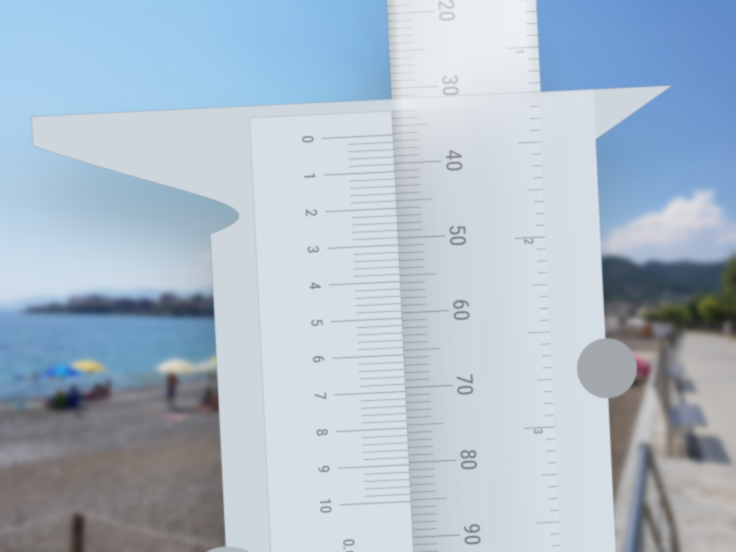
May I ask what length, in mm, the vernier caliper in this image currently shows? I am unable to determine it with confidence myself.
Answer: 36.2 mm
